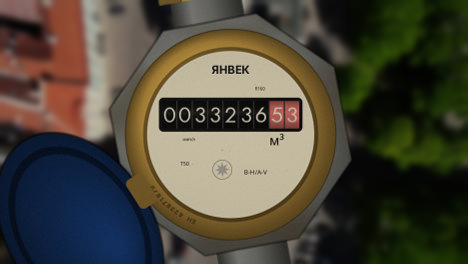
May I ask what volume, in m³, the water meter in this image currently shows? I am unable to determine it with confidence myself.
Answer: 33236.53 m³
